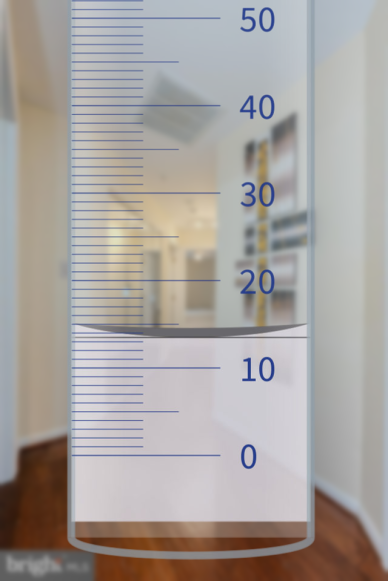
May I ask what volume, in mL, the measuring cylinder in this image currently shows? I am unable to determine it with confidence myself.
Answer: 13.5 mL
